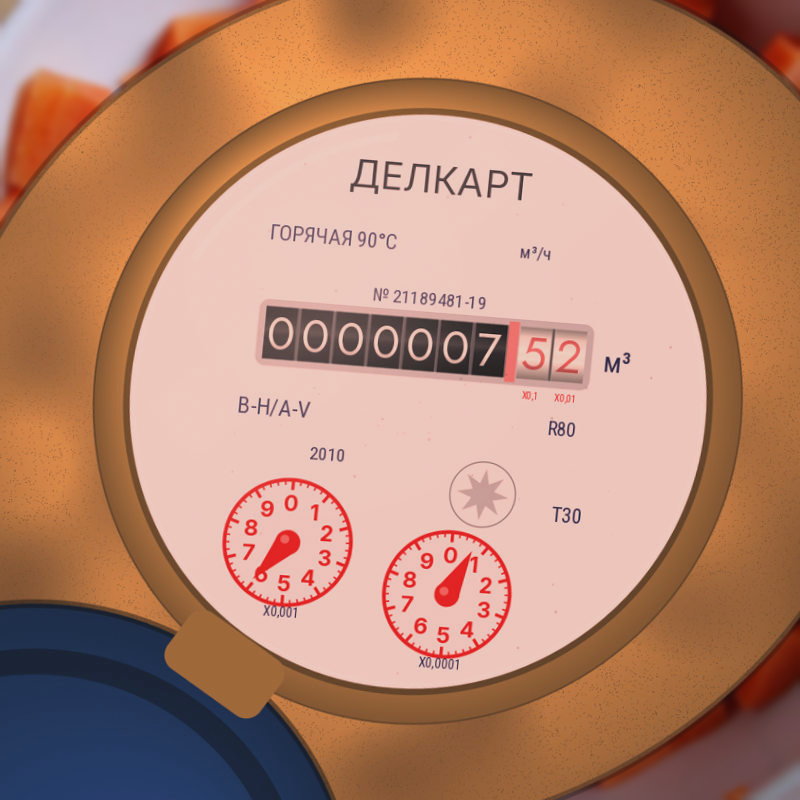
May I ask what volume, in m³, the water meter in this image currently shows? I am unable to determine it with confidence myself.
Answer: 7.5260 m³
